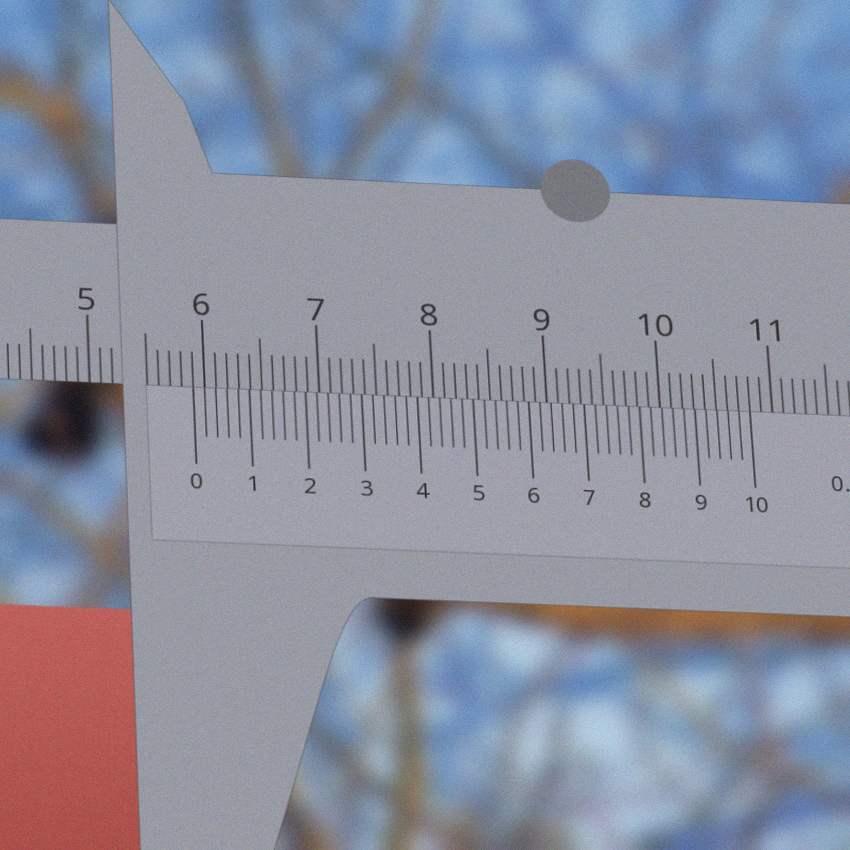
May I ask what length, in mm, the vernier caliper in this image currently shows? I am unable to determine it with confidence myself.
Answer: 59.0 mm
